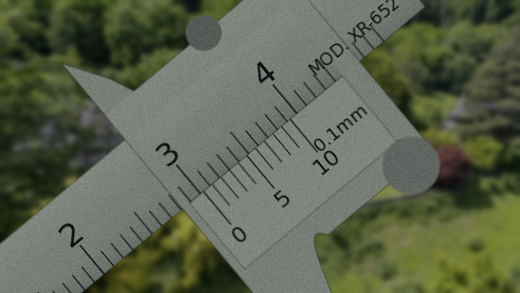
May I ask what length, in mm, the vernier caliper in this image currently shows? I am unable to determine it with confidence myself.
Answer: 30.3 mm
